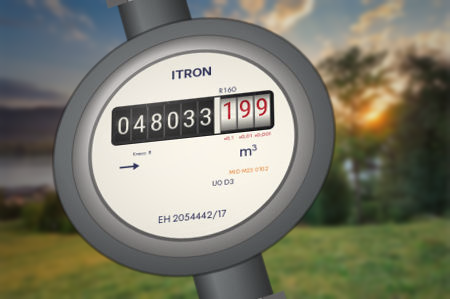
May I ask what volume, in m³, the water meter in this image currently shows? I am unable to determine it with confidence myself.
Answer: 48033.199 m³
